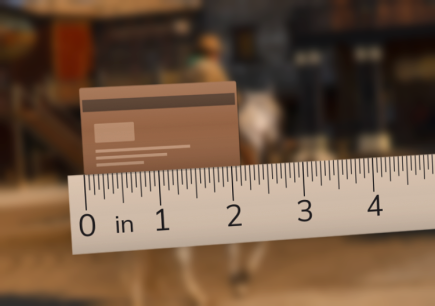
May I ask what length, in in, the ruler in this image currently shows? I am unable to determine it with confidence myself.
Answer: 2.125 in
